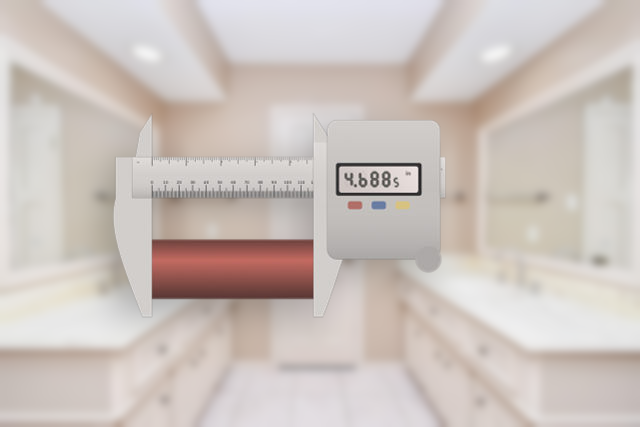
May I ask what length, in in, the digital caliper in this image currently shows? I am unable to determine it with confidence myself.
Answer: 4.6885 in
